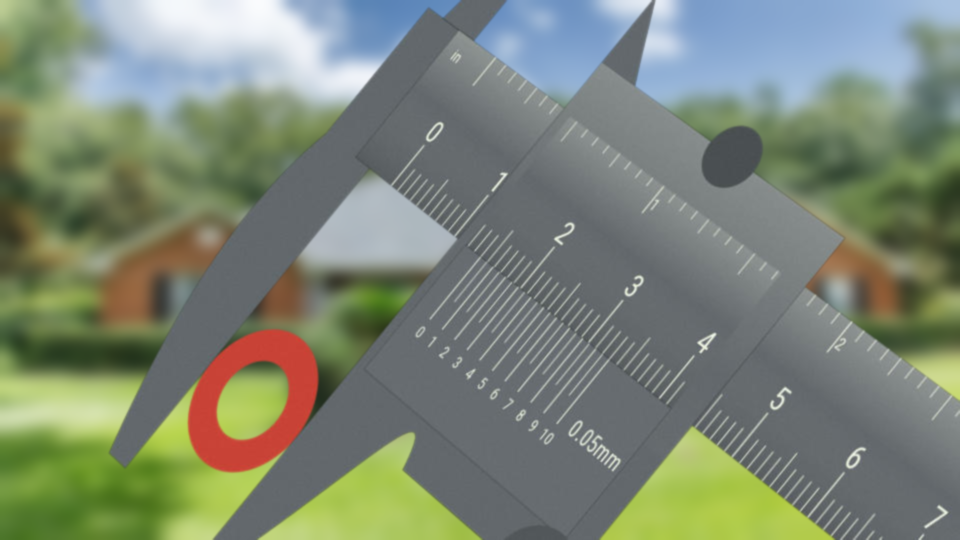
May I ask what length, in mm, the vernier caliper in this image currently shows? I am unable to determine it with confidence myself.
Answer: 14.0 mm
